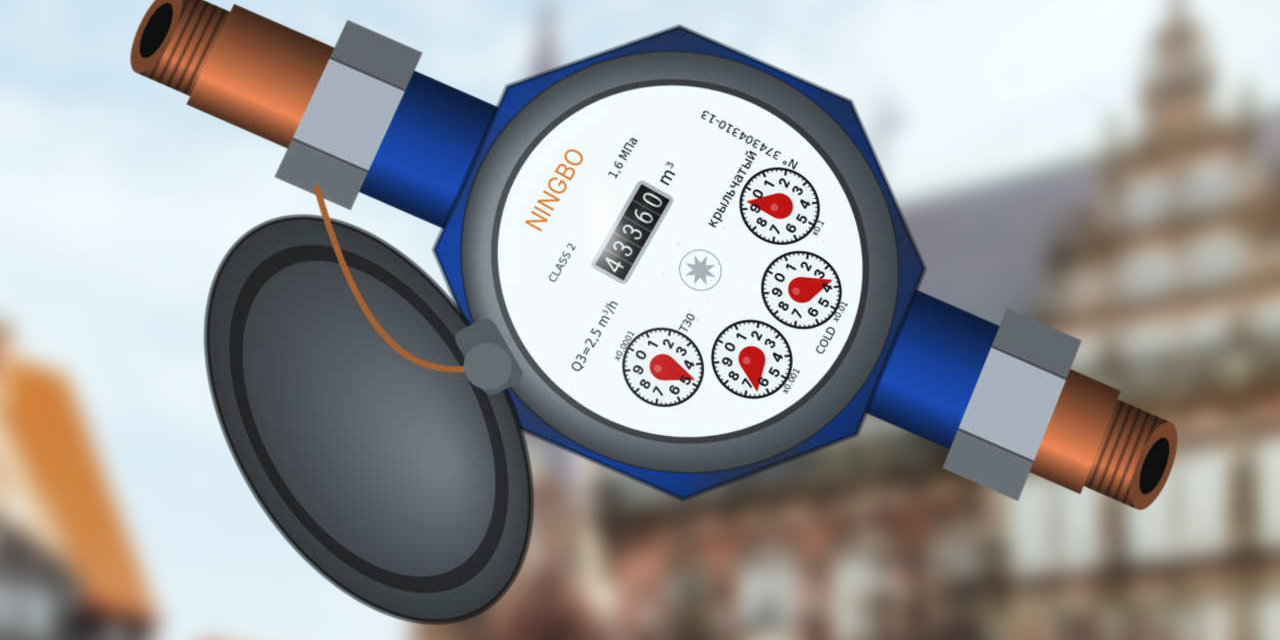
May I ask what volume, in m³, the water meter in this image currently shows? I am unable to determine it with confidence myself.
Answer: 43359.9364 m³
